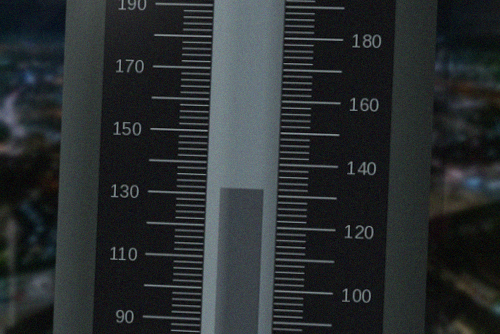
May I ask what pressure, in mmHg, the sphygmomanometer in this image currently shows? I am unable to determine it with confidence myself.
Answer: 132 mmHg
